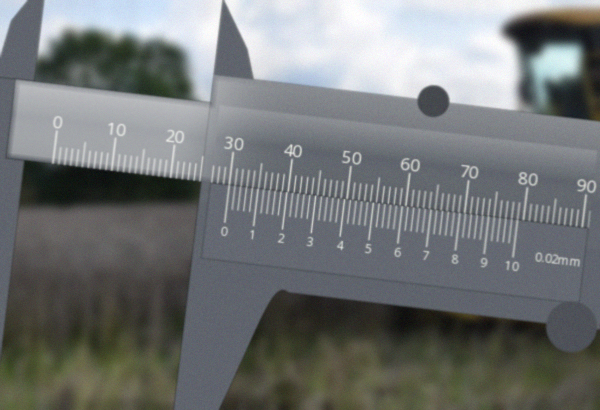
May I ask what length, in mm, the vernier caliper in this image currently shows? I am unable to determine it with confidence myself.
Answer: 30.0 mm
